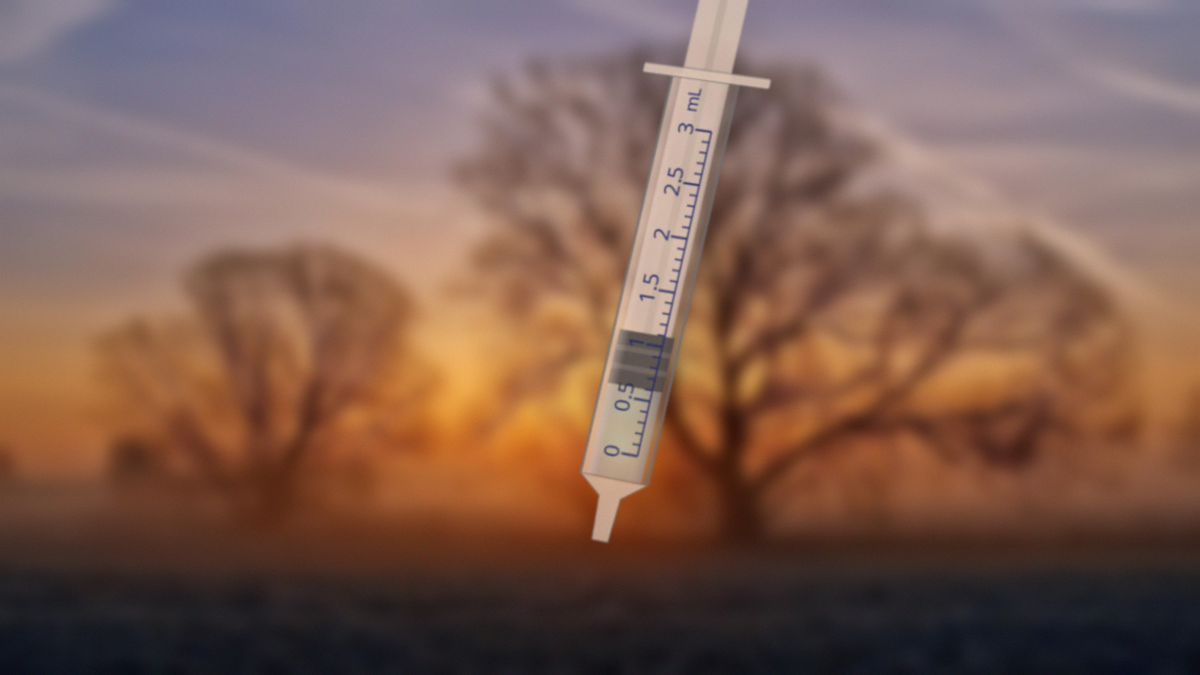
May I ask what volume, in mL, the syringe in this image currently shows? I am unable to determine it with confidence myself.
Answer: 0.6 mL
